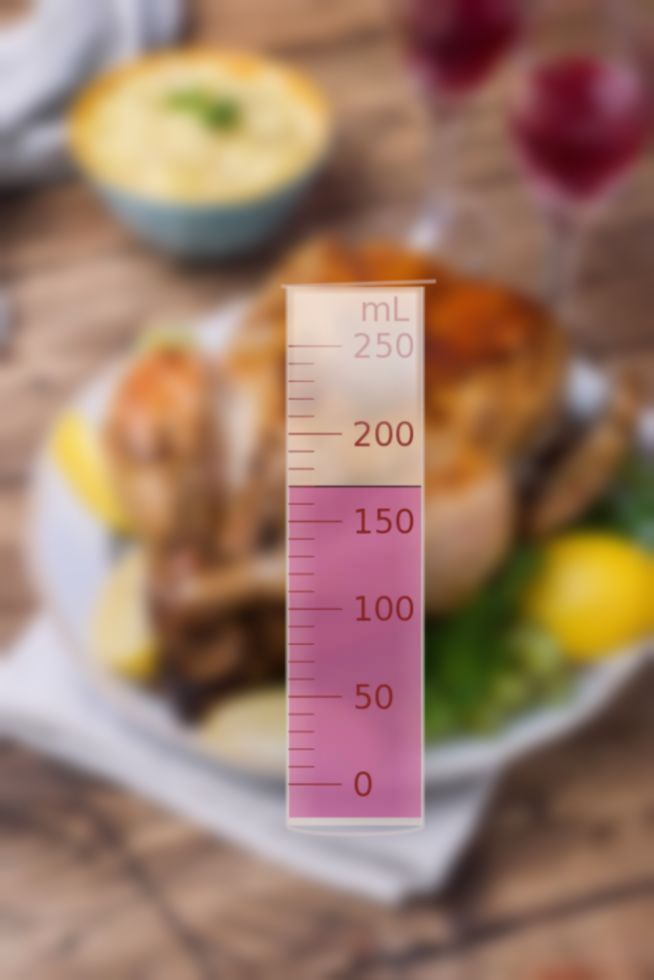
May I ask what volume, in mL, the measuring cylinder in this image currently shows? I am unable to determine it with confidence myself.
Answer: 170 mL
